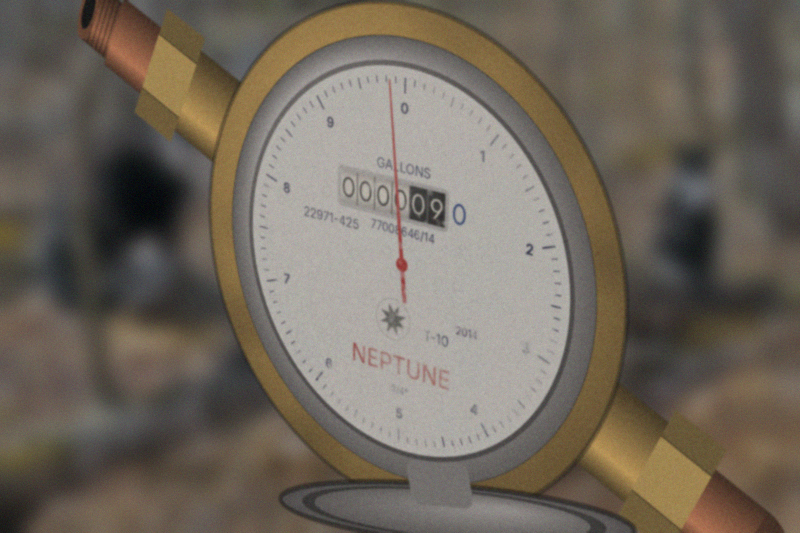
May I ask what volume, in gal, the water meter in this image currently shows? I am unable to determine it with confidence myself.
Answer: 89.8 gal
